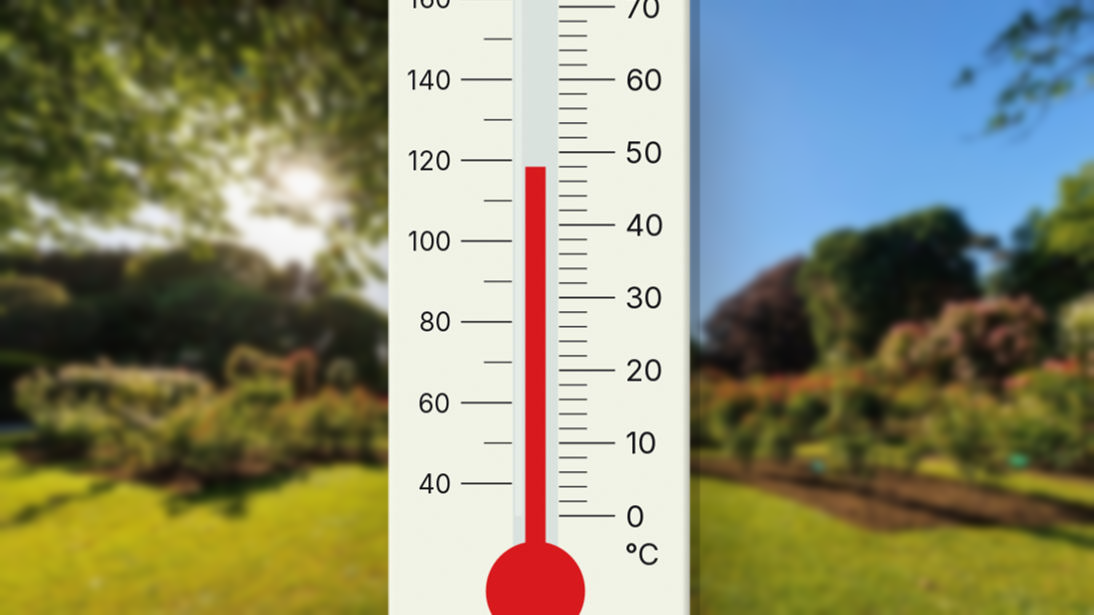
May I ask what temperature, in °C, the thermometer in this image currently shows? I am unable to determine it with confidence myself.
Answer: 48 °C
